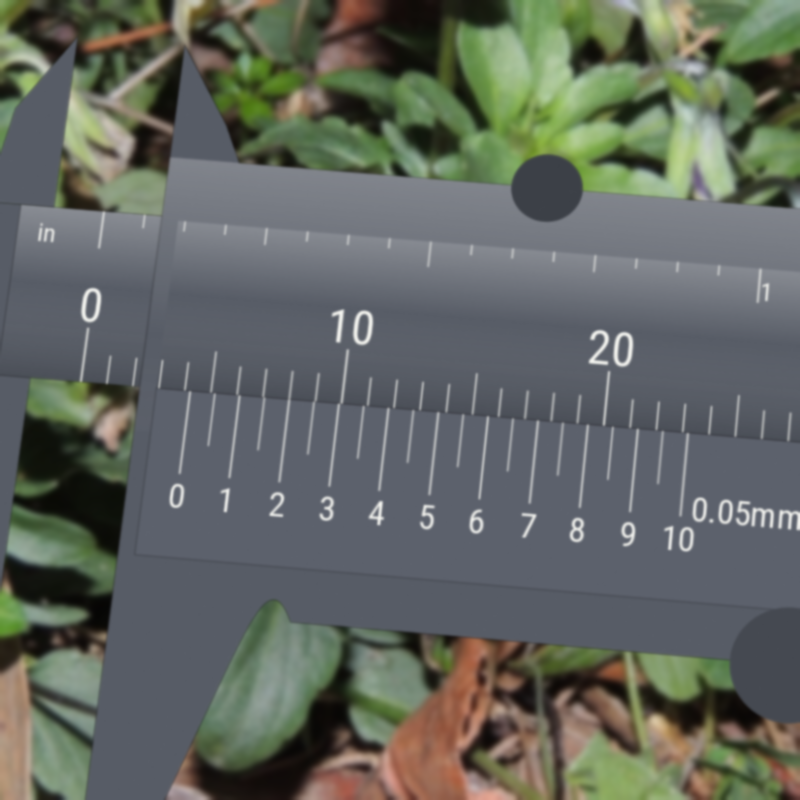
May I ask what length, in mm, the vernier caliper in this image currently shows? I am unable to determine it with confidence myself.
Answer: 4.2 mm
